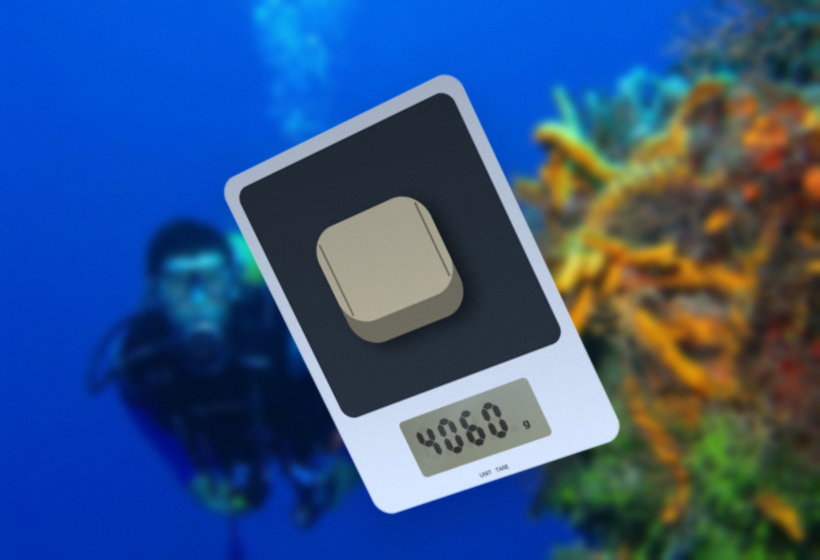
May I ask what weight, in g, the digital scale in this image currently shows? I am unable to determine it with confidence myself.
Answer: 4060 g
